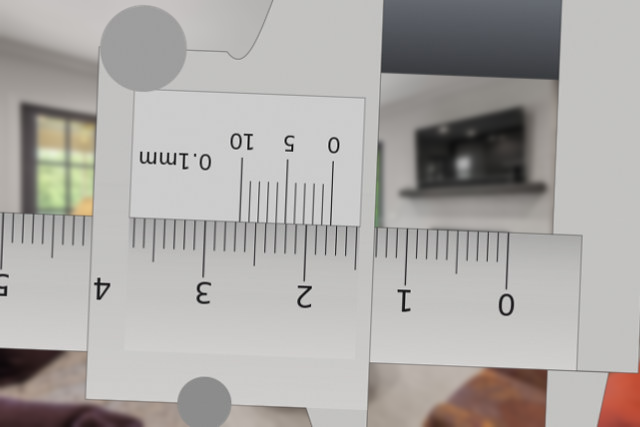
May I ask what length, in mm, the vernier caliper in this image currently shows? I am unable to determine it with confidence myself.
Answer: 17.6 mm
